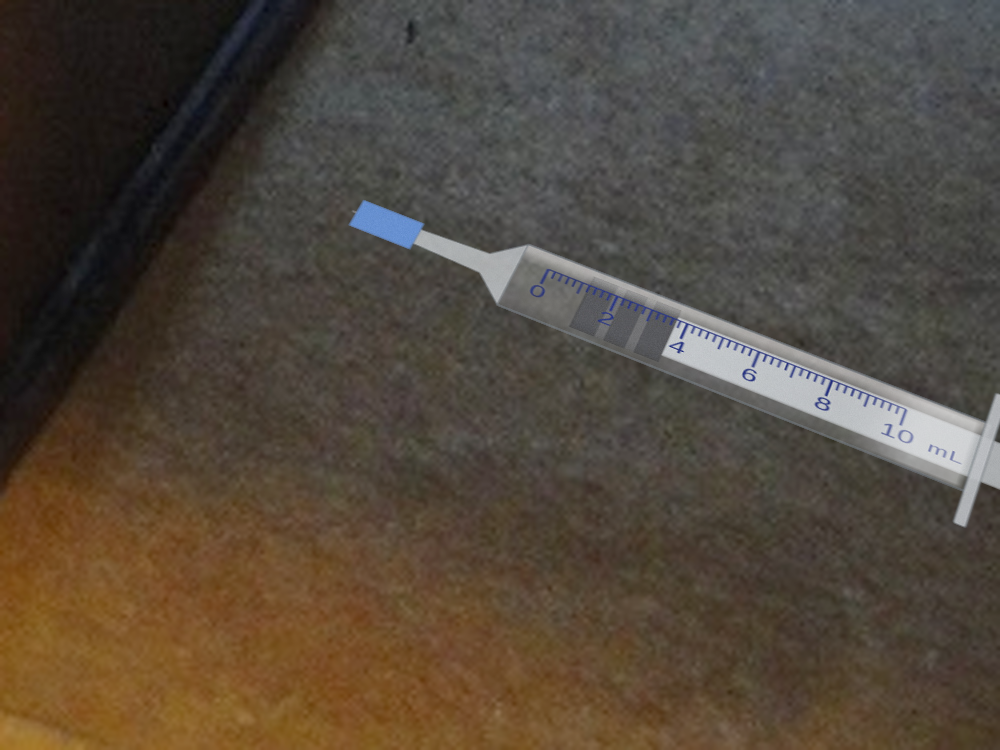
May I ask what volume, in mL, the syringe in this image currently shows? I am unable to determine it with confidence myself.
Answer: 1.2 mL
